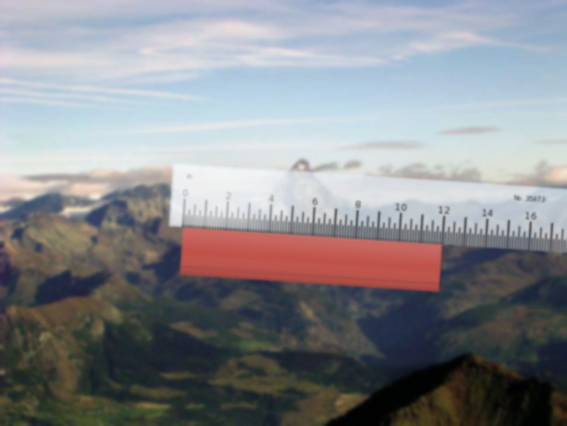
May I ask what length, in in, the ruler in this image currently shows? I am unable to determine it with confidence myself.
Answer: 12 in
